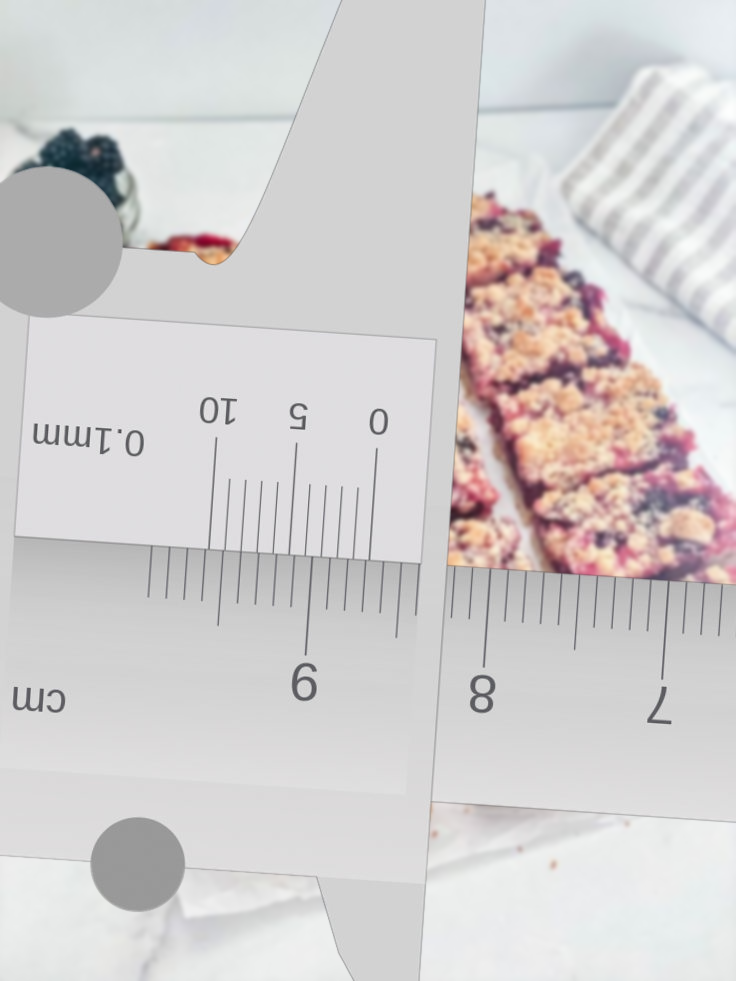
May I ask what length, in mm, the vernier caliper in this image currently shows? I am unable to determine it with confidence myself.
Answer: 86.8 mm
